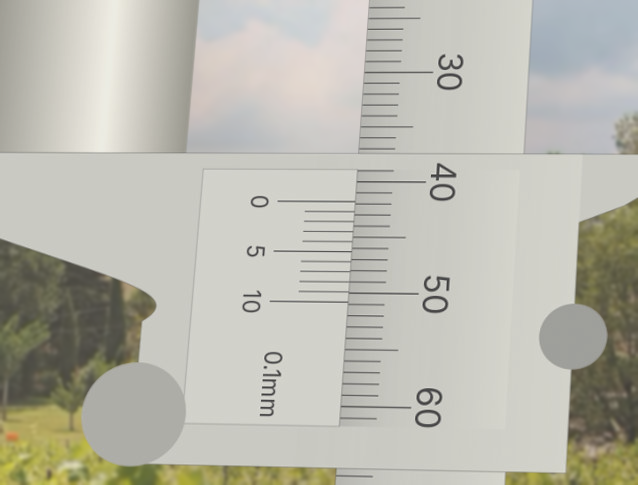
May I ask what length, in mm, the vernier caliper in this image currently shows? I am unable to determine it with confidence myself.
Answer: 41.8 mm
